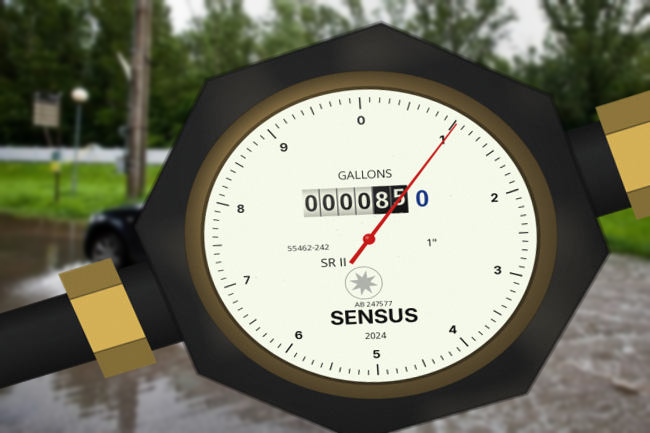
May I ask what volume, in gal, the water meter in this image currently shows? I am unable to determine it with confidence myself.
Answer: 851.0 gal
